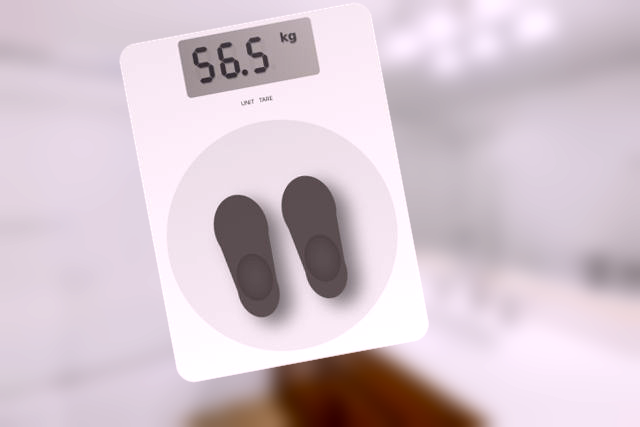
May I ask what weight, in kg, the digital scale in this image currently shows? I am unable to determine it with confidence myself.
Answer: 56.5 kg
